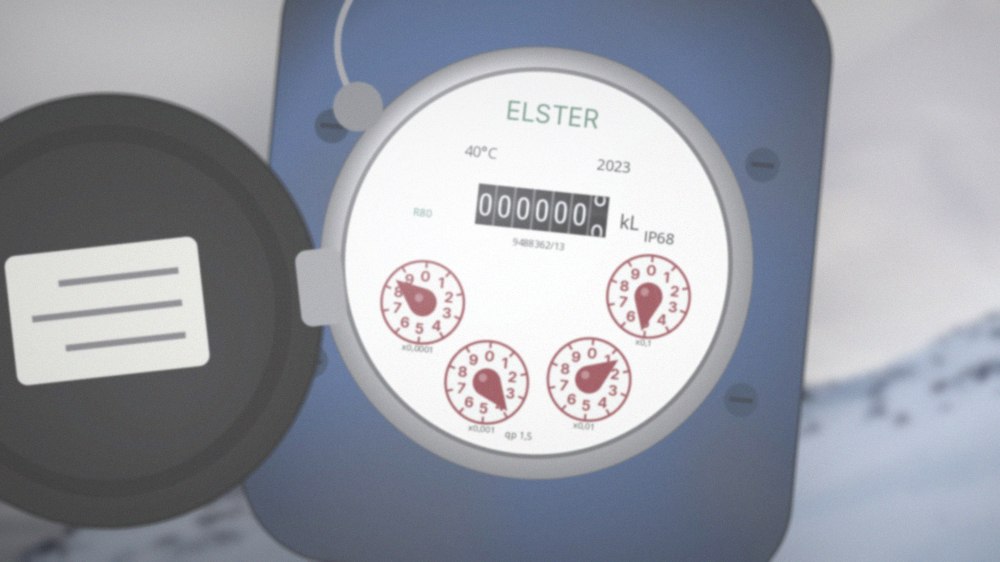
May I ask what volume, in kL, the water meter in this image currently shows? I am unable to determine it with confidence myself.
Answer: 8.5138 kL
